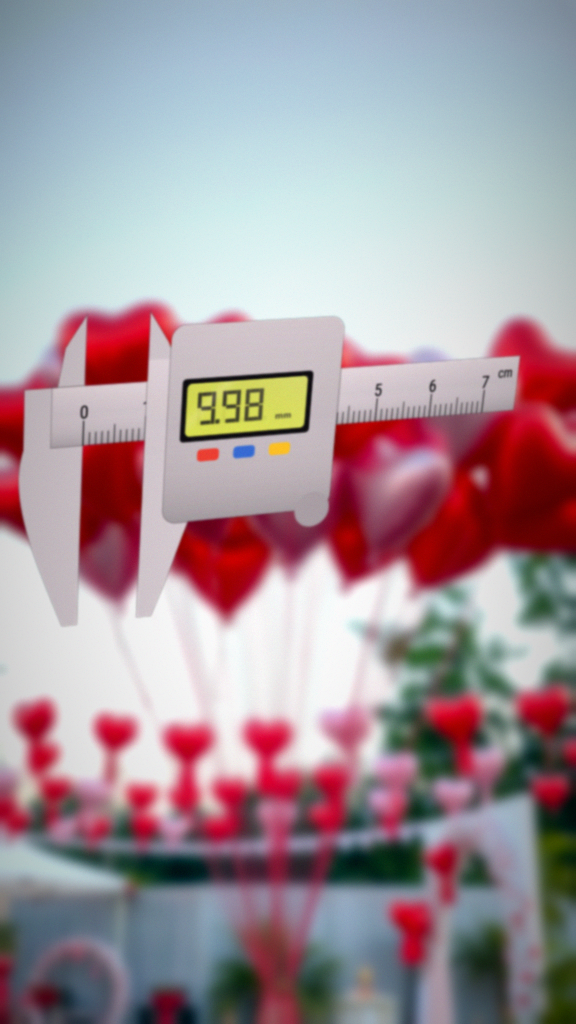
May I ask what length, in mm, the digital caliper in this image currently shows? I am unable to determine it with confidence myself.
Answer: 9.98 mm
